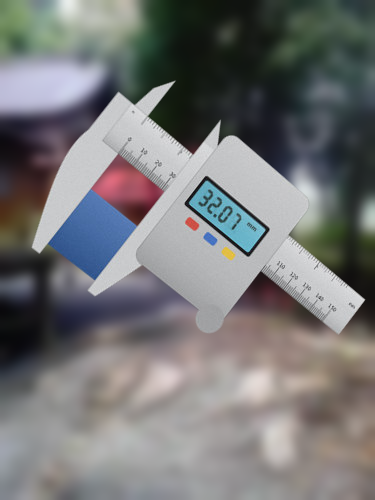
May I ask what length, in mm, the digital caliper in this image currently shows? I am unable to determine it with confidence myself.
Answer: 32.07 mm
